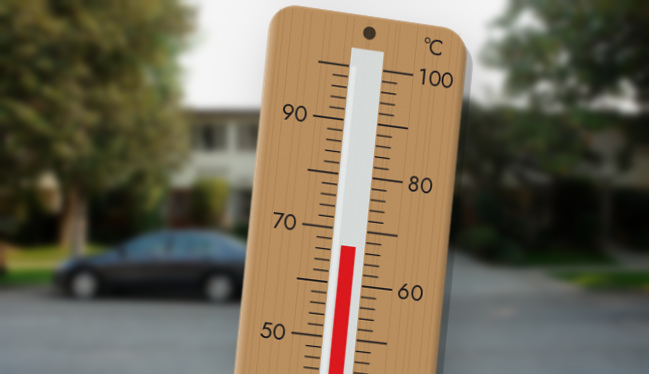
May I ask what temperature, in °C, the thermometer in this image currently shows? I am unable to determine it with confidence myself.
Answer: 67 °C
